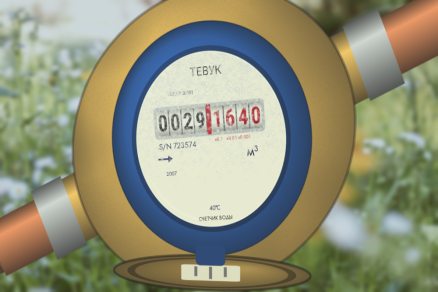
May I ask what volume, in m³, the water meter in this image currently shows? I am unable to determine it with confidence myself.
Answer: 29.1640 m³
